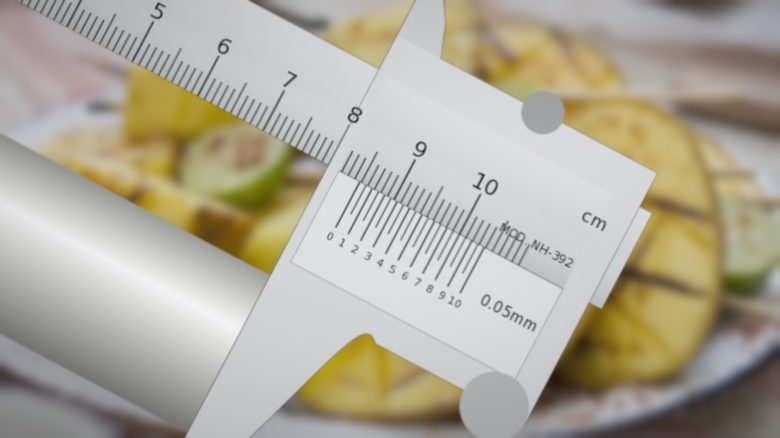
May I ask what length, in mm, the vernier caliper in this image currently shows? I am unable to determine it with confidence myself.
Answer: 84.8 mm
